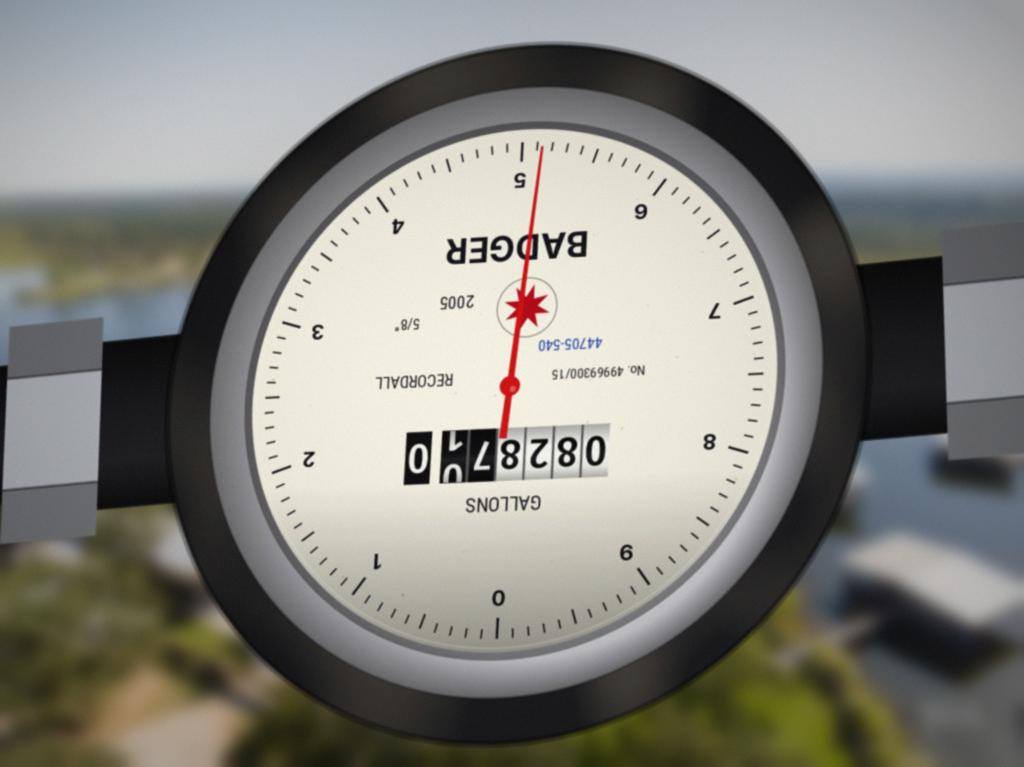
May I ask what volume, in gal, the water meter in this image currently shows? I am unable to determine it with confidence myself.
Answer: 828705.1 gal
